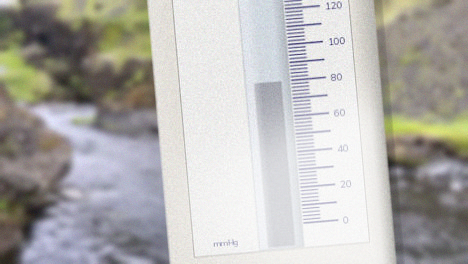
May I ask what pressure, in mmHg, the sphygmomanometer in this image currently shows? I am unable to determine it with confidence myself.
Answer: 80 mmHg
